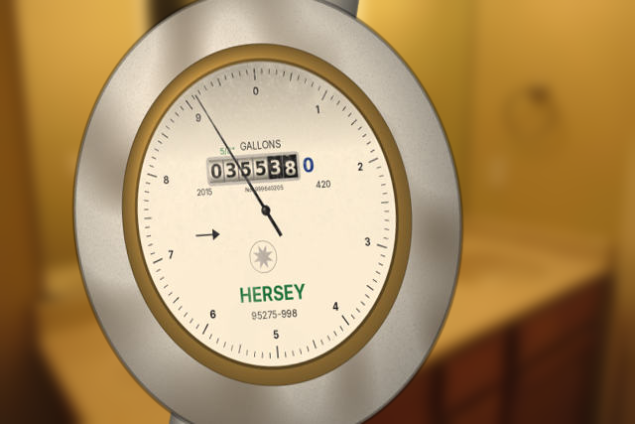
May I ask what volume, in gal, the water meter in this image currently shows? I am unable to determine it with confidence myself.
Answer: 355379.1 gal
